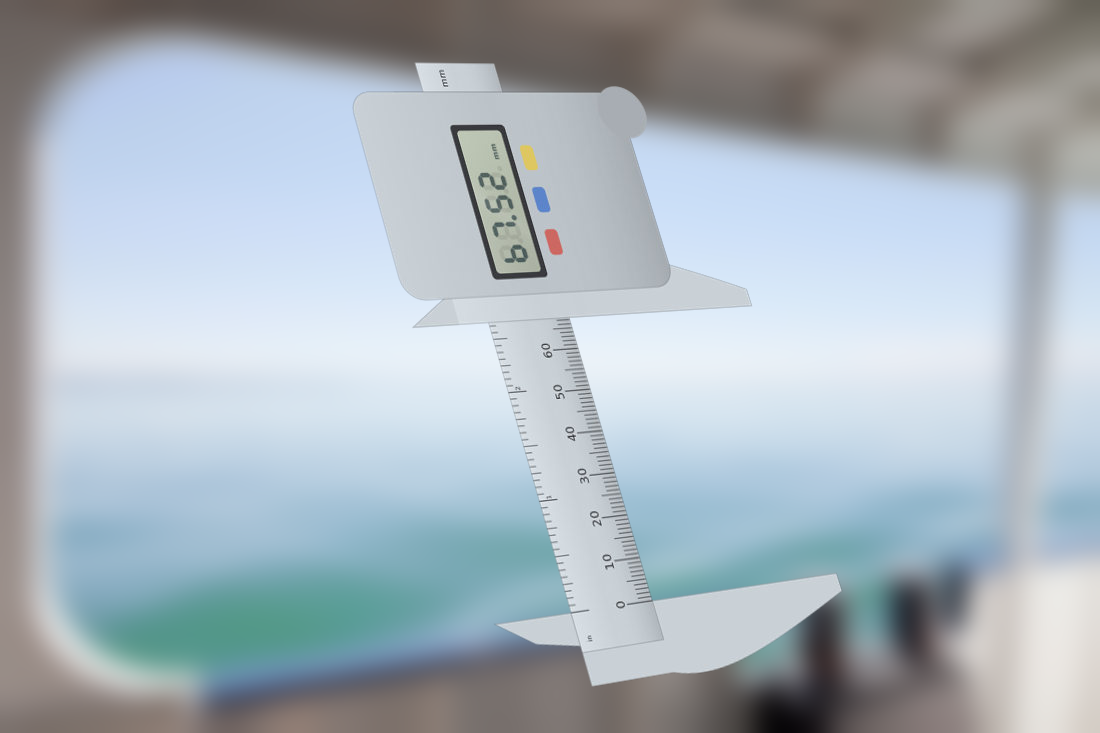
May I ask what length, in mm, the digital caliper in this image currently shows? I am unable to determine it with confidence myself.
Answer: 67.52 mm
